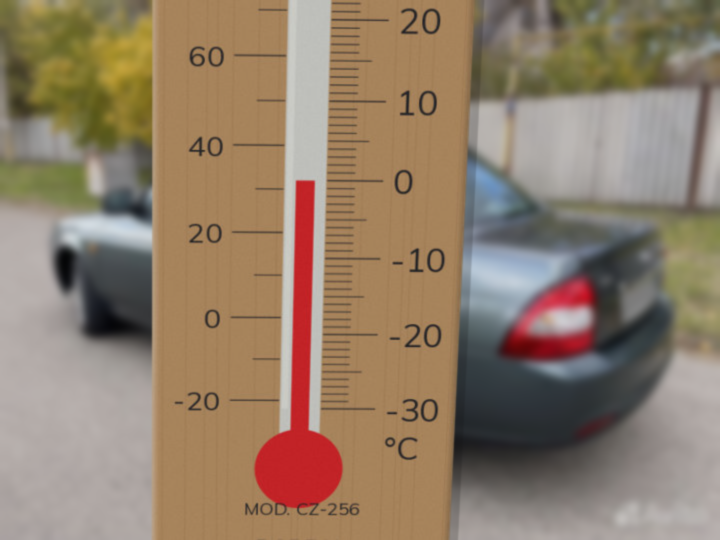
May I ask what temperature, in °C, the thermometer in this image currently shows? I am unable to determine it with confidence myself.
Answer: 0 °C
